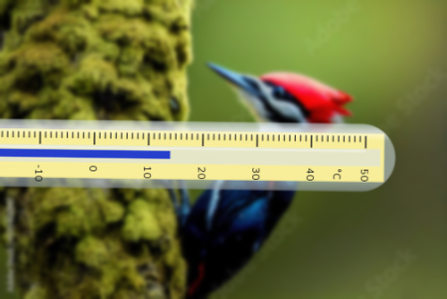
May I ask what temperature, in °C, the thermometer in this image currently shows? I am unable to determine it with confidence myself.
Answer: 14 °C
